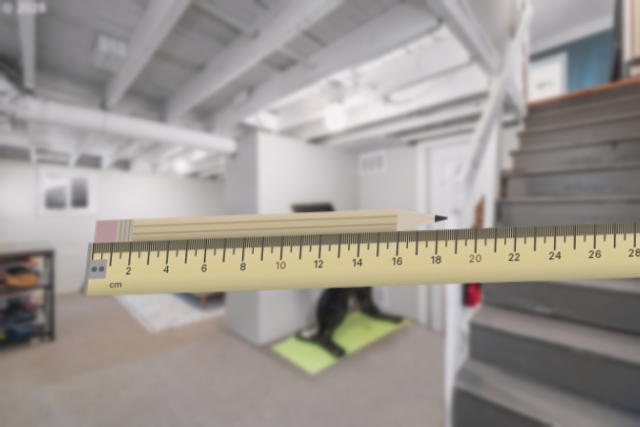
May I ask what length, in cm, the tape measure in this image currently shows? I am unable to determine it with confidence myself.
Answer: 18.5 cm
